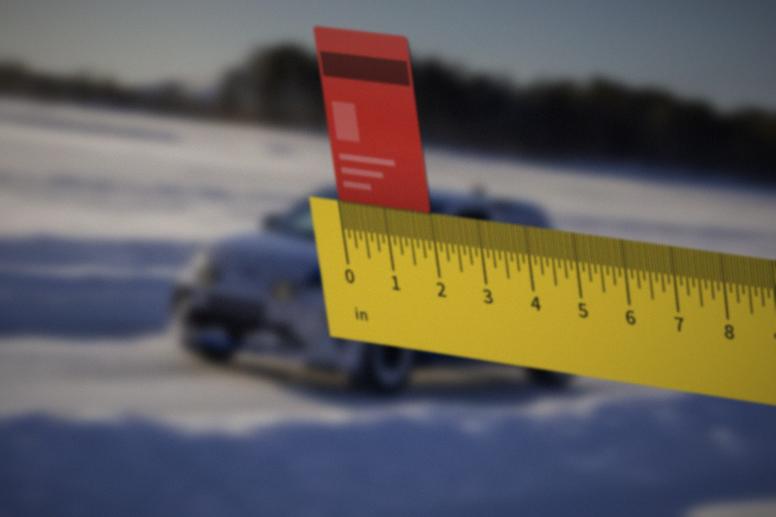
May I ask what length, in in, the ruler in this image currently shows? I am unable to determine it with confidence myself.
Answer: 2 in
